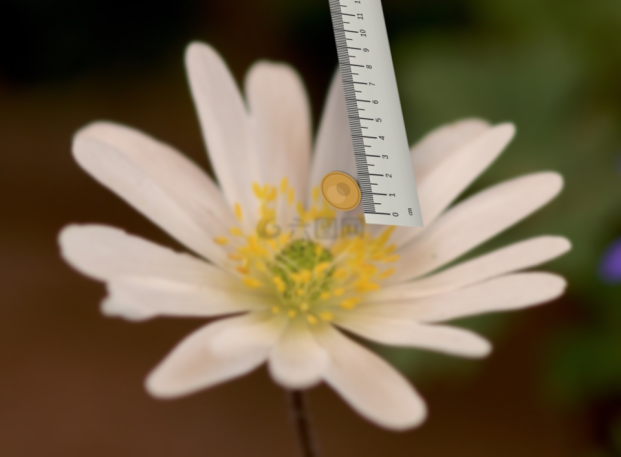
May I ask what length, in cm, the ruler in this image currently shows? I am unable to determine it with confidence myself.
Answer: 2 cm
